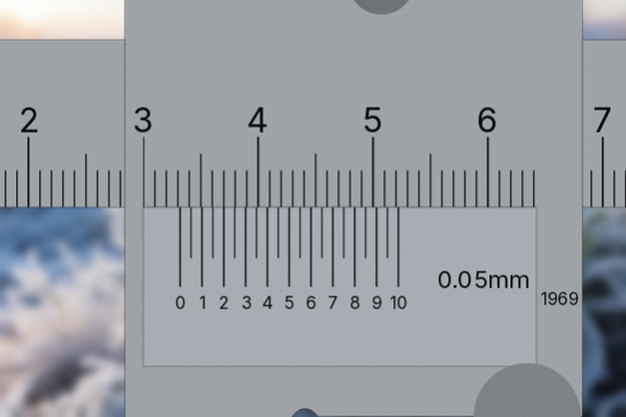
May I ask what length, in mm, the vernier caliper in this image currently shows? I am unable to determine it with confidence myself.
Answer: 33.2 mm
